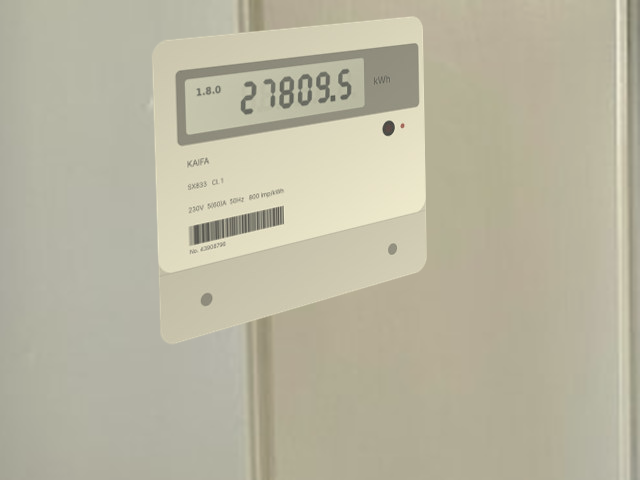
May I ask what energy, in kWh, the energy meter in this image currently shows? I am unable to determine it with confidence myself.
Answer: 27809.5 kWh
